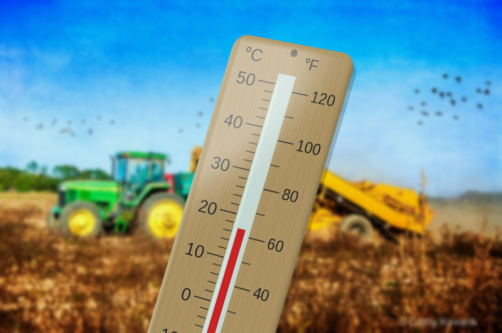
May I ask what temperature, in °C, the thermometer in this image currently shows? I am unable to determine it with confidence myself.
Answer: 17 °C
